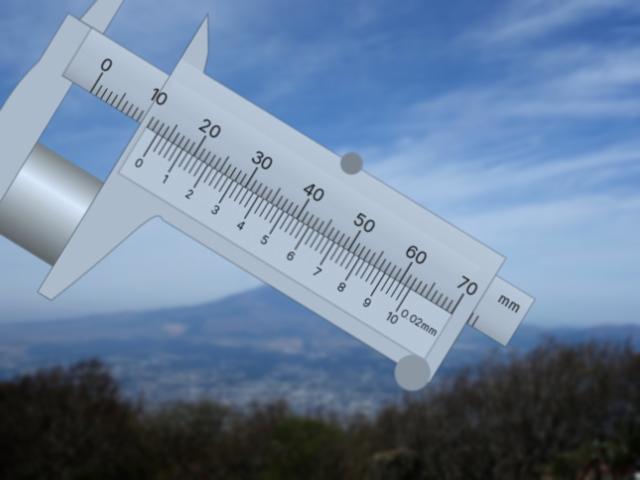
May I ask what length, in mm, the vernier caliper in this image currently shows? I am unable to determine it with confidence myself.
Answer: 13.0 mm
